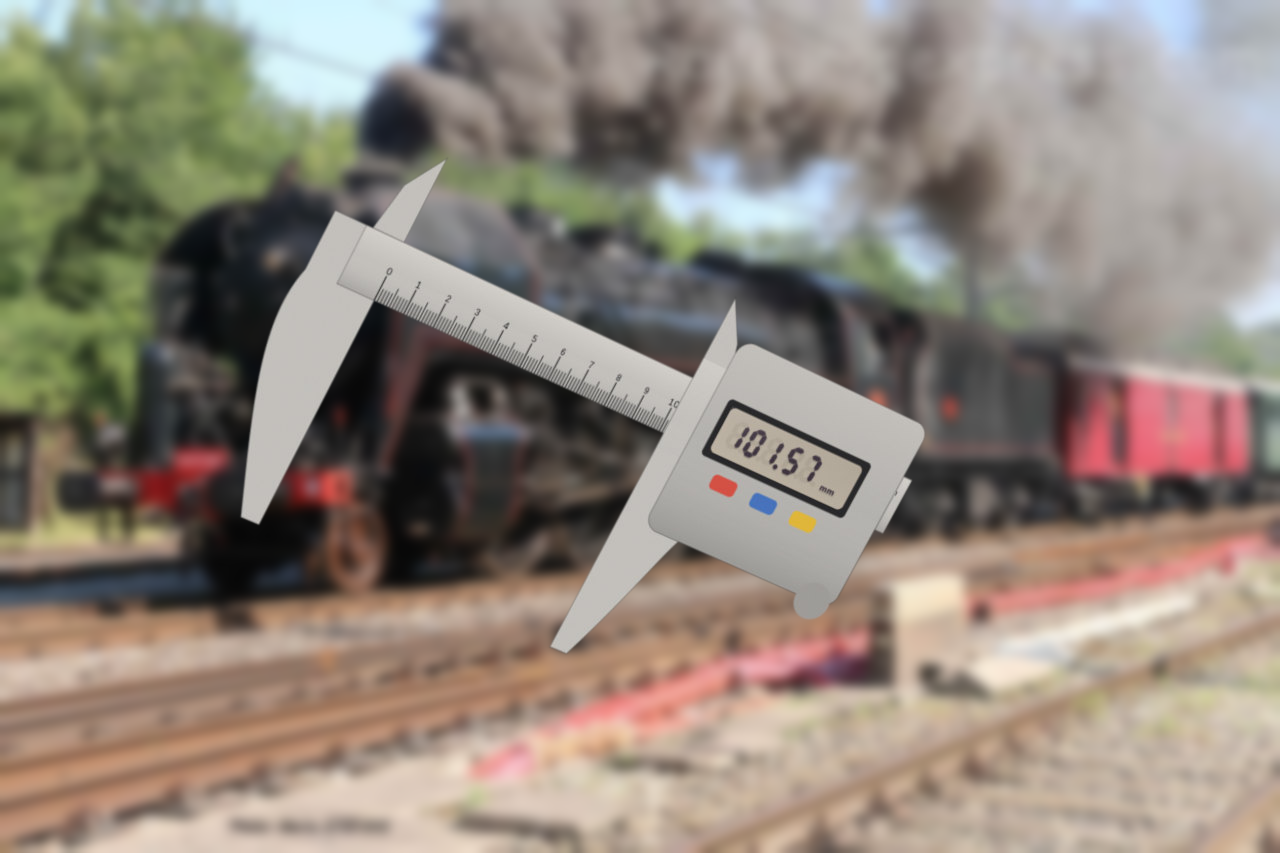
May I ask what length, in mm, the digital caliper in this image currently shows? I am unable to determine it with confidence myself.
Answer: 101.57 mm
